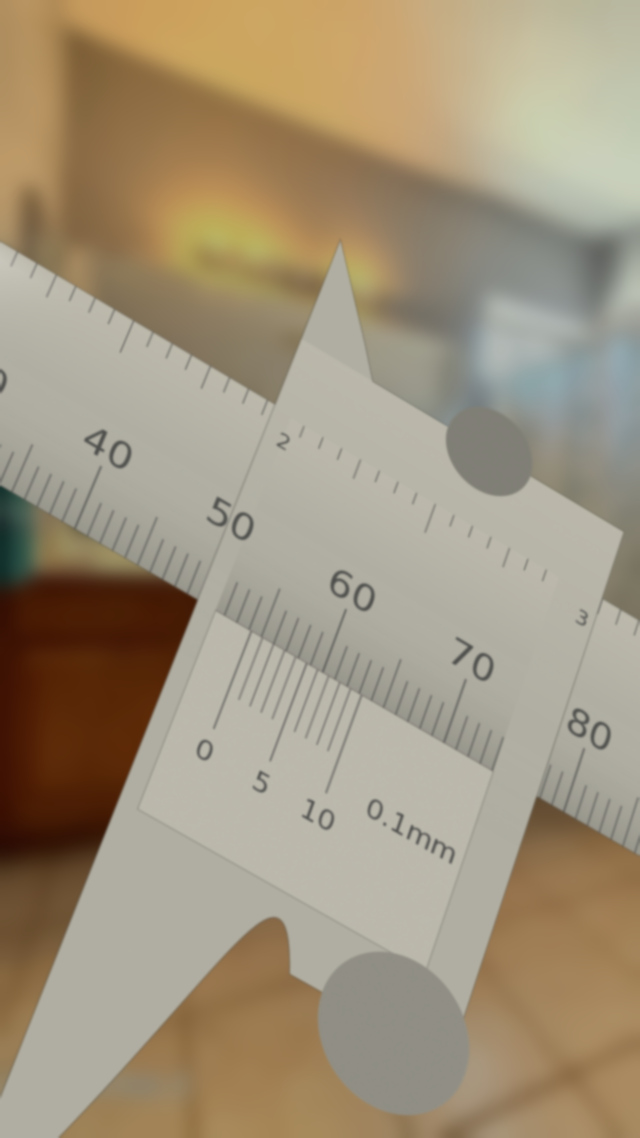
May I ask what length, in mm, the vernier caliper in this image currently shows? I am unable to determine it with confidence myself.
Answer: 54.2 mm
